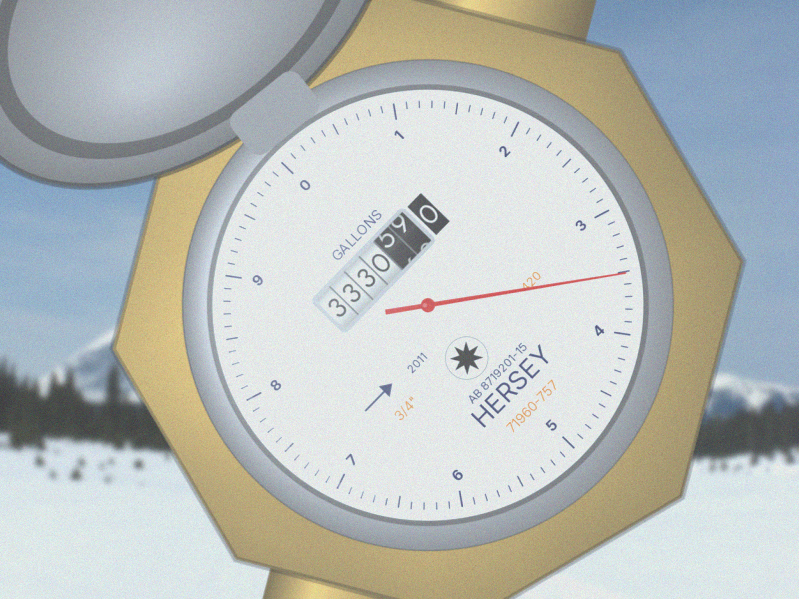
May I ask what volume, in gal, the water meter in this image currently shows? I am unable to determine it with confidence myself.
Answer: 3330593.5 gal
